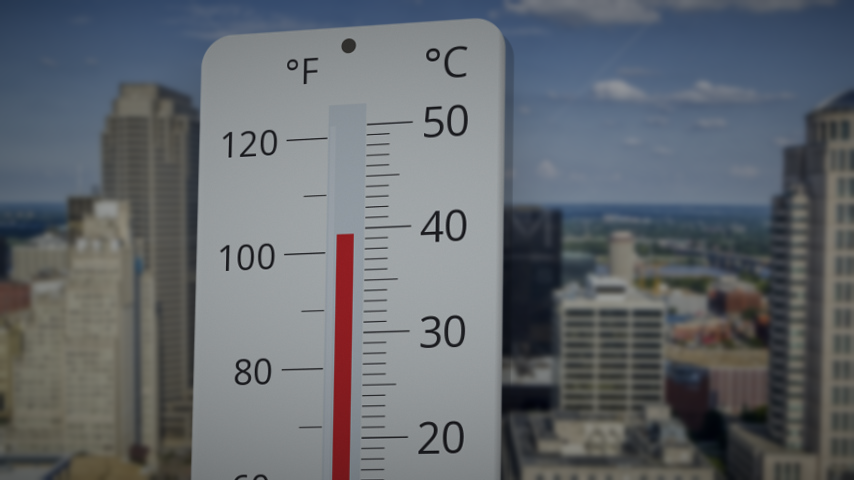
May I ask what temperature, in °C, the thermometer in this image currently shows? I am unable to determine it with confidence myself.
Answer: 39.5 °C
